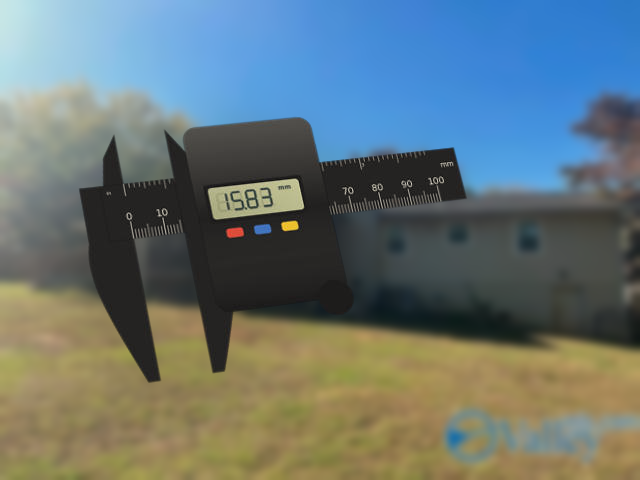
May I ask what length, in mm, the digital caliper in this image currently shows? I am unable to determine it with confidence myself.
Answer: 15.83 mm
